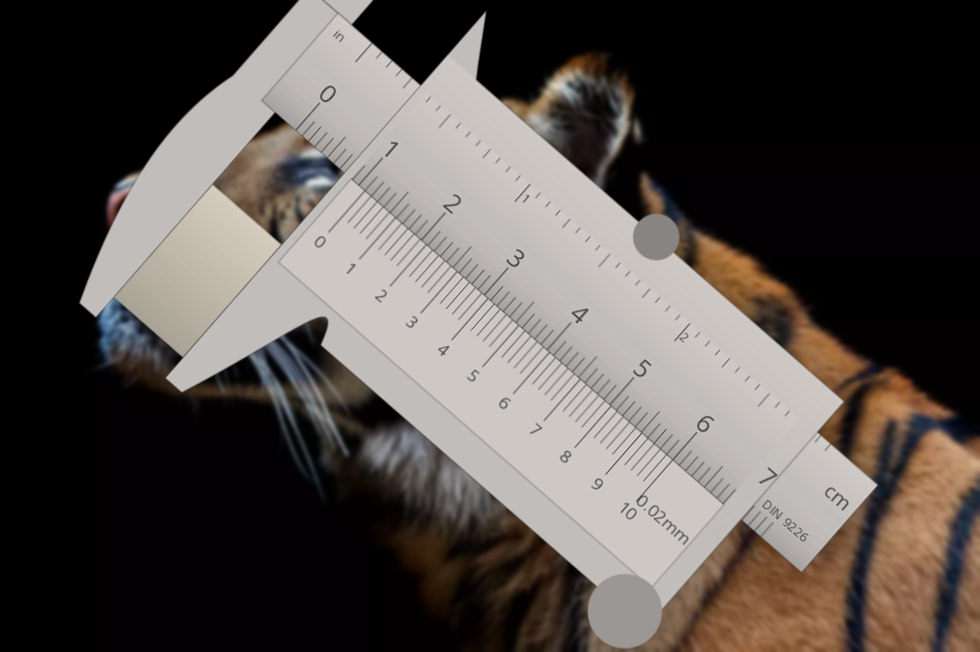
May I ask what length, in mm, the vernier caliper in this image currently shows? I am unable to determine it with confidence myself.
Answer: 11.0 mm
